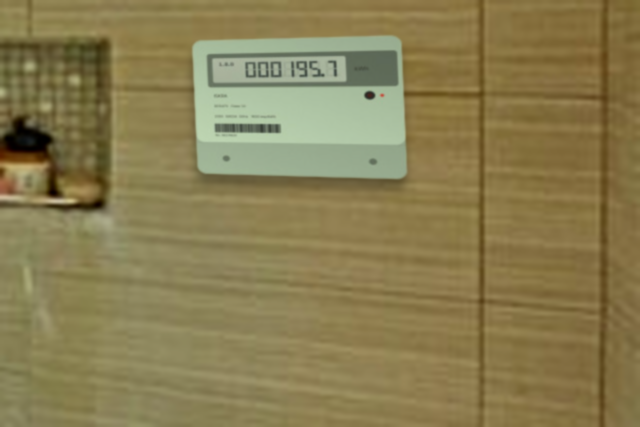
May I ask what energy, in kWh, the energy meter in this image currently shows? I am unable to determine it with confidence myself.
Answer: 195.7 kWh
